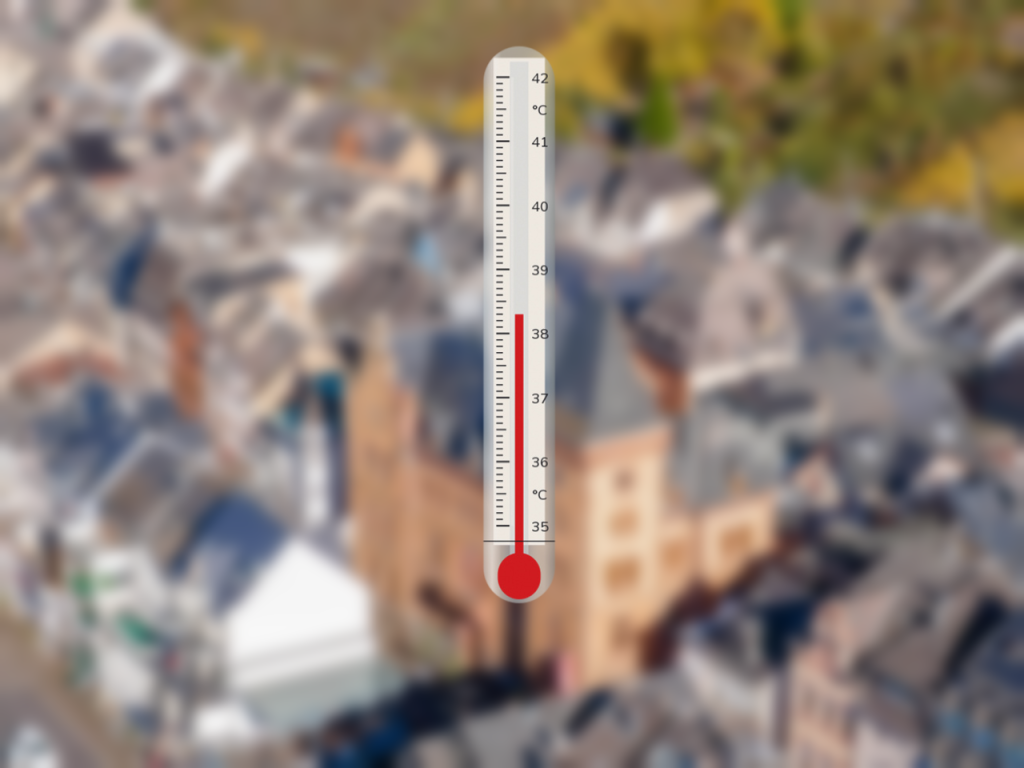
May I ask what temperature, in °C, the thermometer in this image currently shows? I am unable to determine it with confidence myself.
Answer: 38.3 °C
